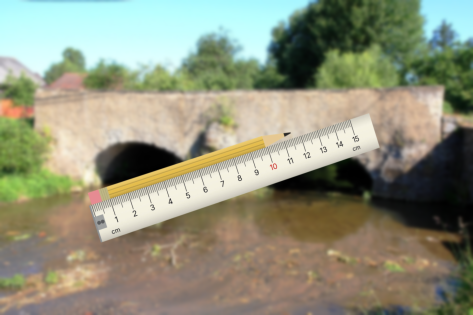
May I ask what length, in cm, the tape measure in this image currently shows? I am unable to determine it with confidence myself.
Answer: 11.5 cm
